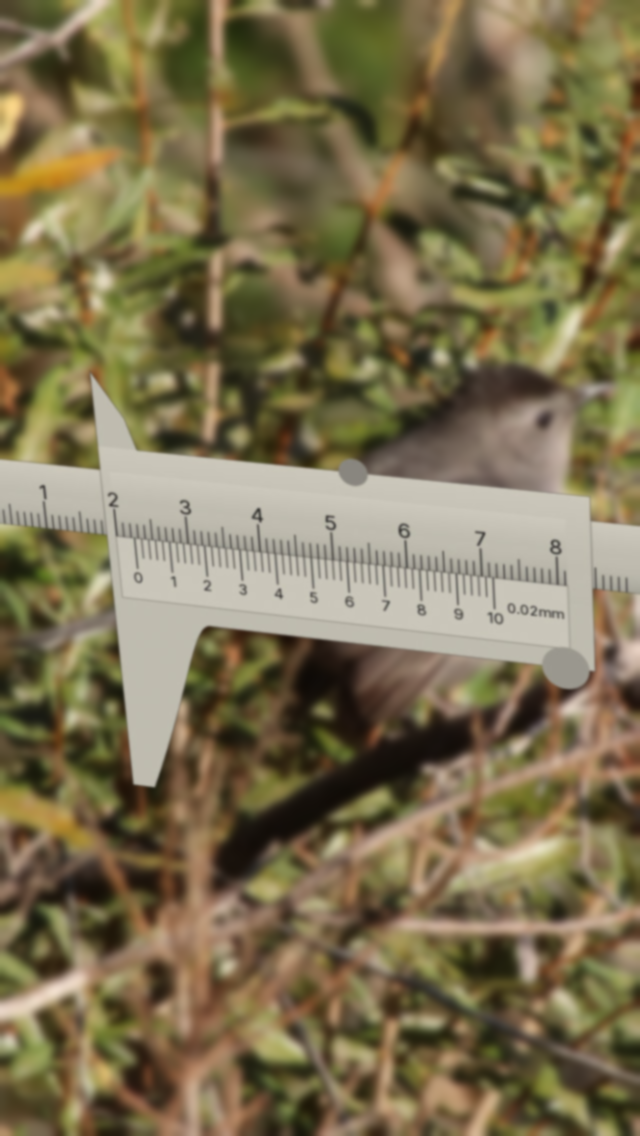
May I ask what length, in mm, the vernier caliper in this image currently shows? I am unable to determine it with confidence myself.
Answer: 22.5 mm
